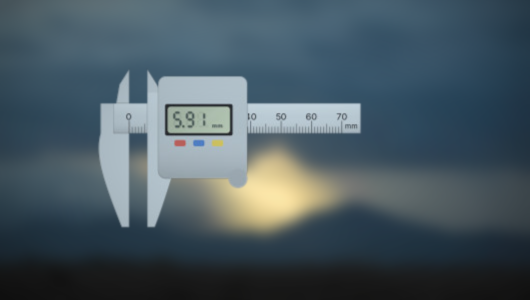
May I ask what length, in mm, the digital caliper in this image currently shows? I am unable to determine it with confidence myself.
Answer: 5.91 mm
